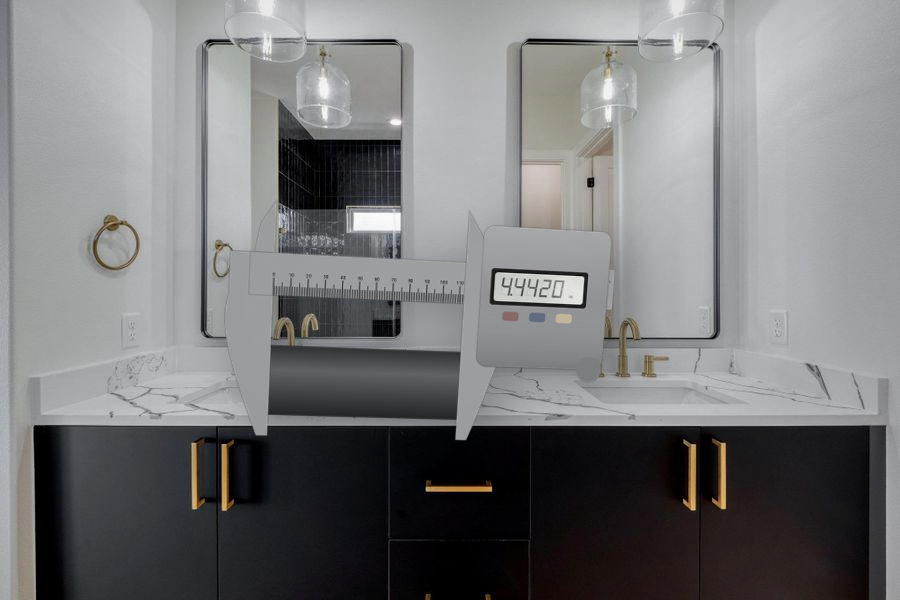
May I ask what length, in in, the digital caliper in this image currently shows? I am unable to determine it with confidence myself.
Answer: 4.4420 in
